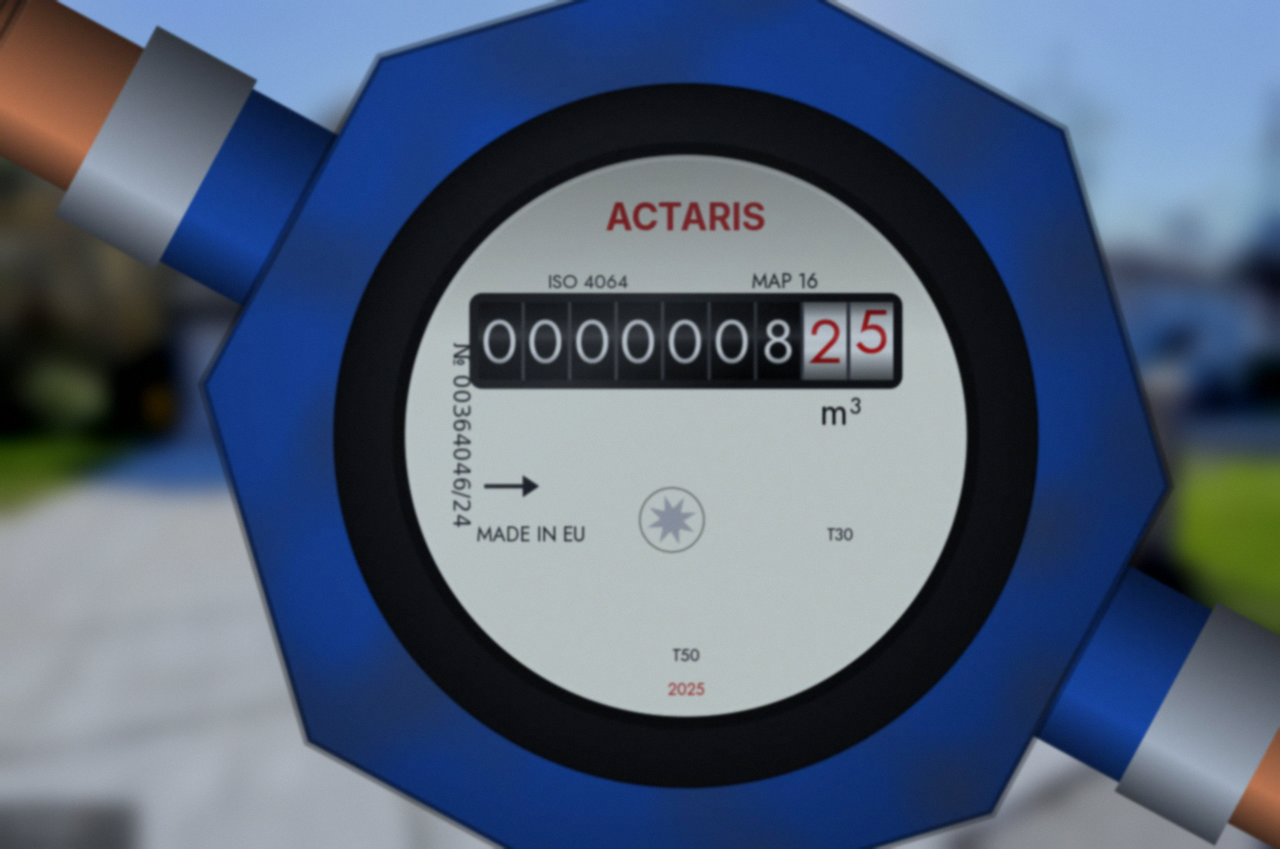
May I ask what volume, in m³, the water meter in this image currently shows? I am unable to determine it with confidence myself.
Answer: 8.25 m³
